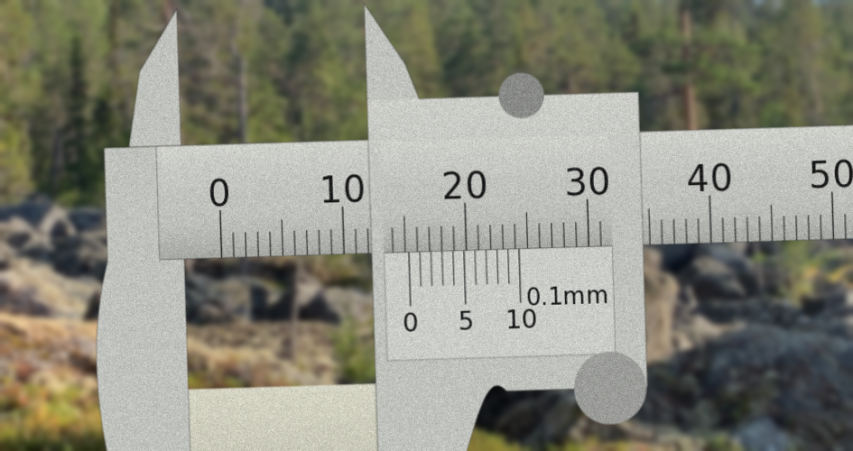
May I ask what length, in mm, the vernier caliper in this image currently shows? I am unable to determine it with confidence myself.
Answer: 15.3 mm
